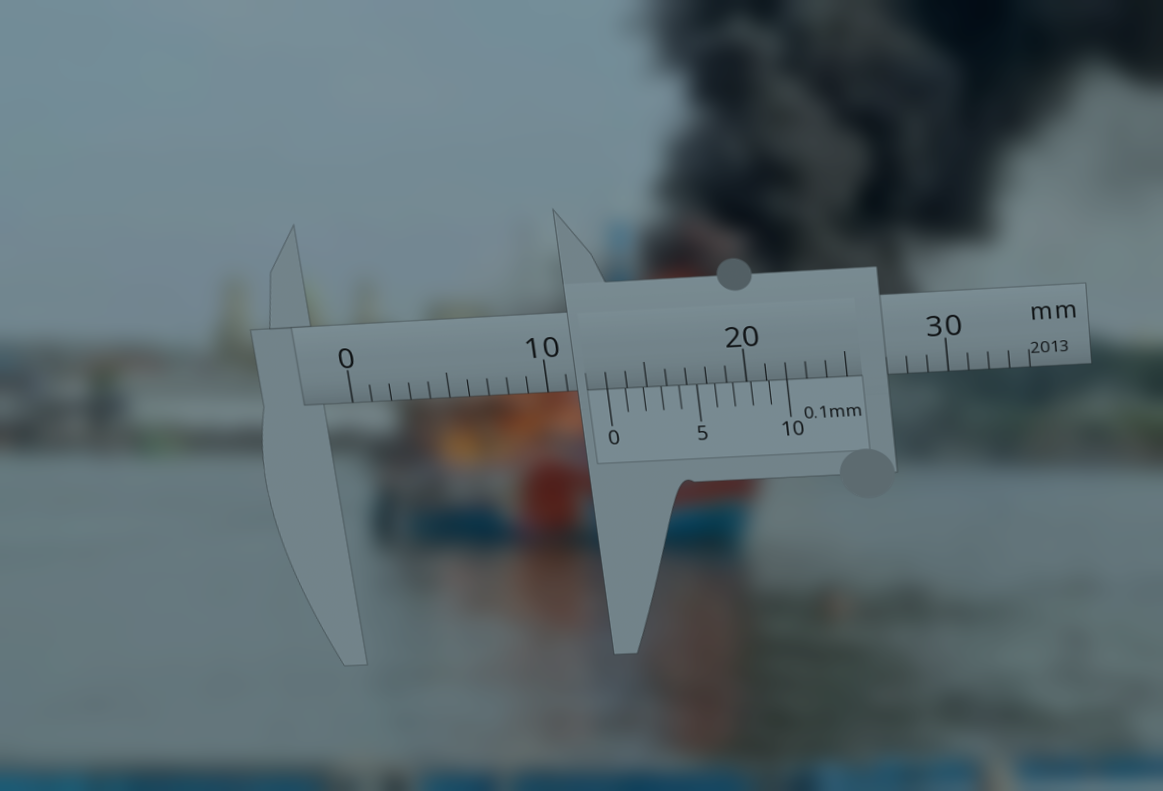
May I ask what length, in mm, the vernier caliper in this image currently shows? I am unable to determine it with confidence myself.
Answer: 13.0 mm
